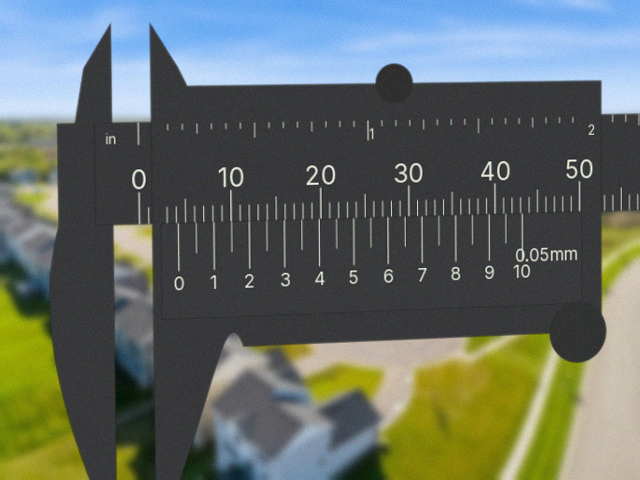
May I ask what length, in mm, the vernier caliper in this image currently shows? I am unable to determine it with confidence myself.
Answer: 4.2 mm
